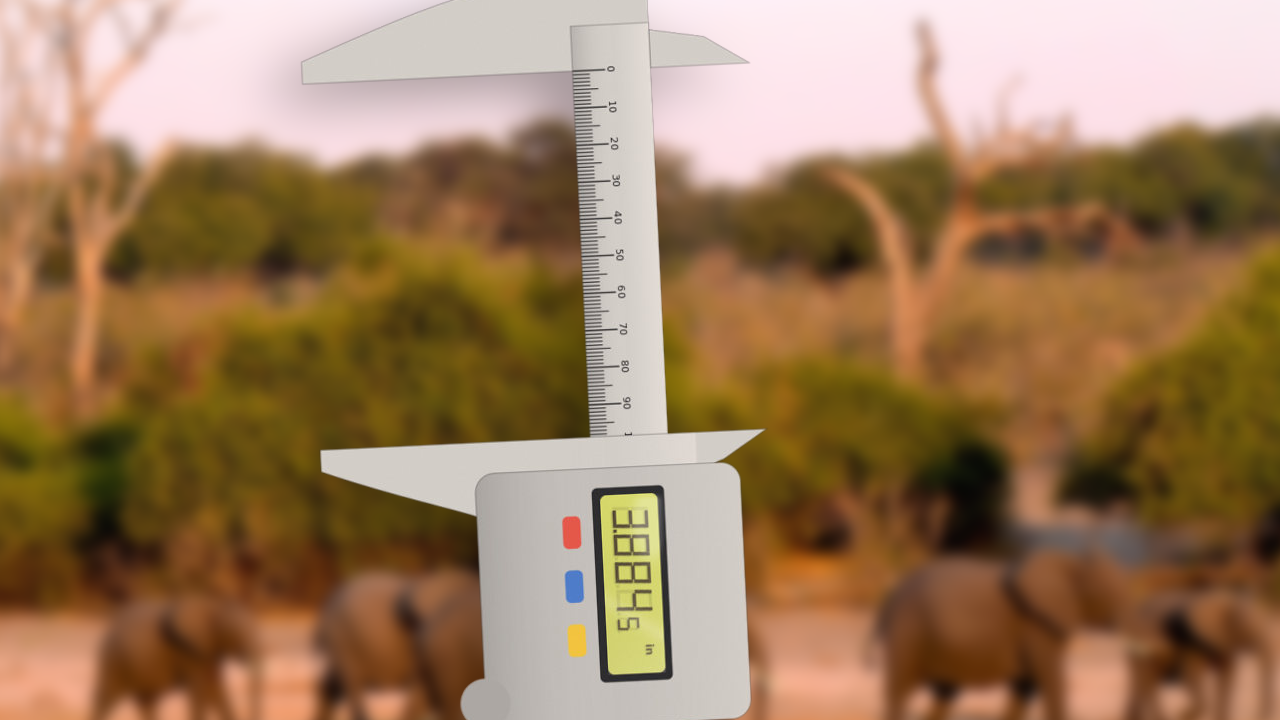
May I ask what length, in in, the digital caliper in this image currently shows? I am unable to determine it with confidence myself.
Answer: 3.8845 in
